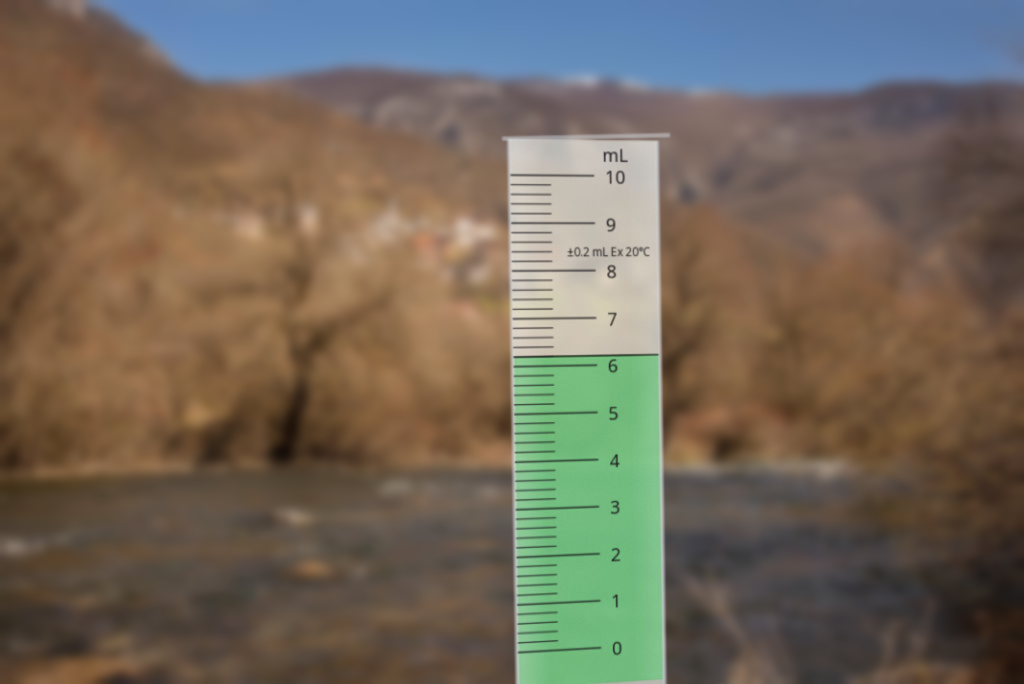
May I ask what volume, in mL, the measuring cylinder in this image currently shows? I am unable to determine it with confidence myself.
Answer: 6.2 mL
